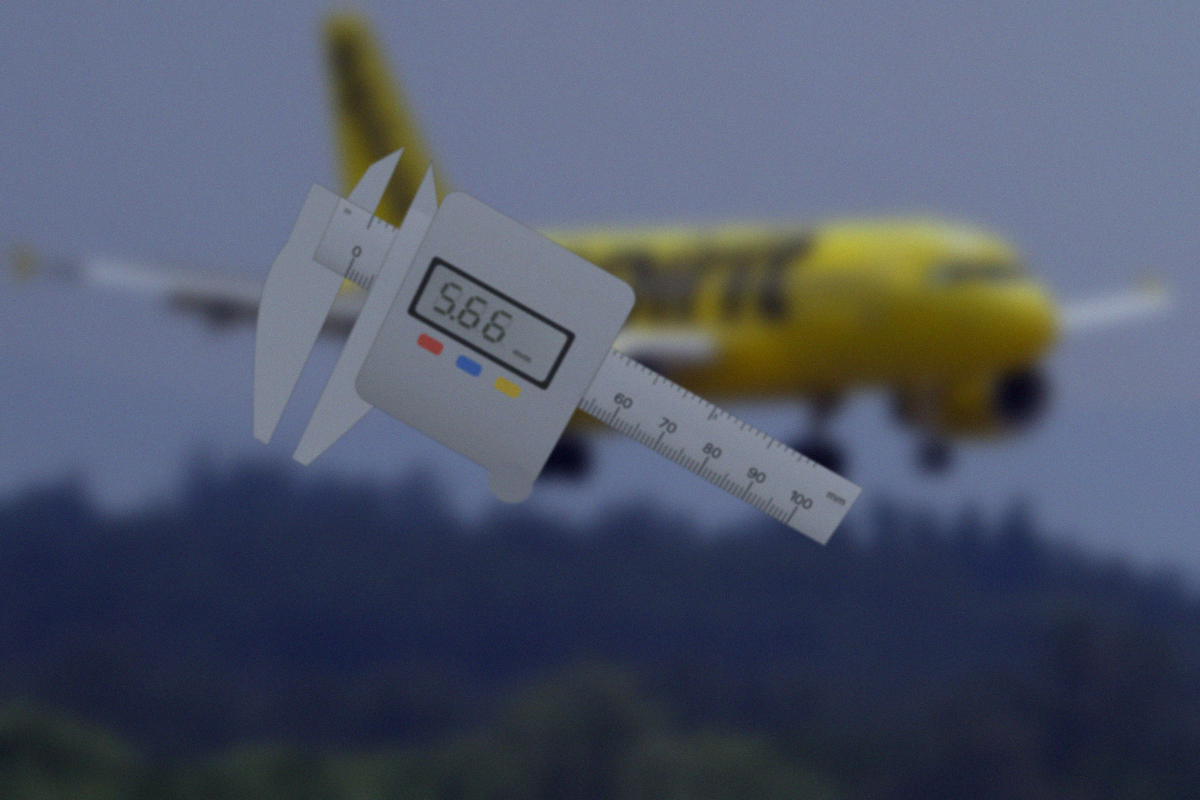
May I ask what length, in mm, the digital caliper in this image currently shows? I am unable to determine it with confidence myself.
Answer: 5.66 mm
